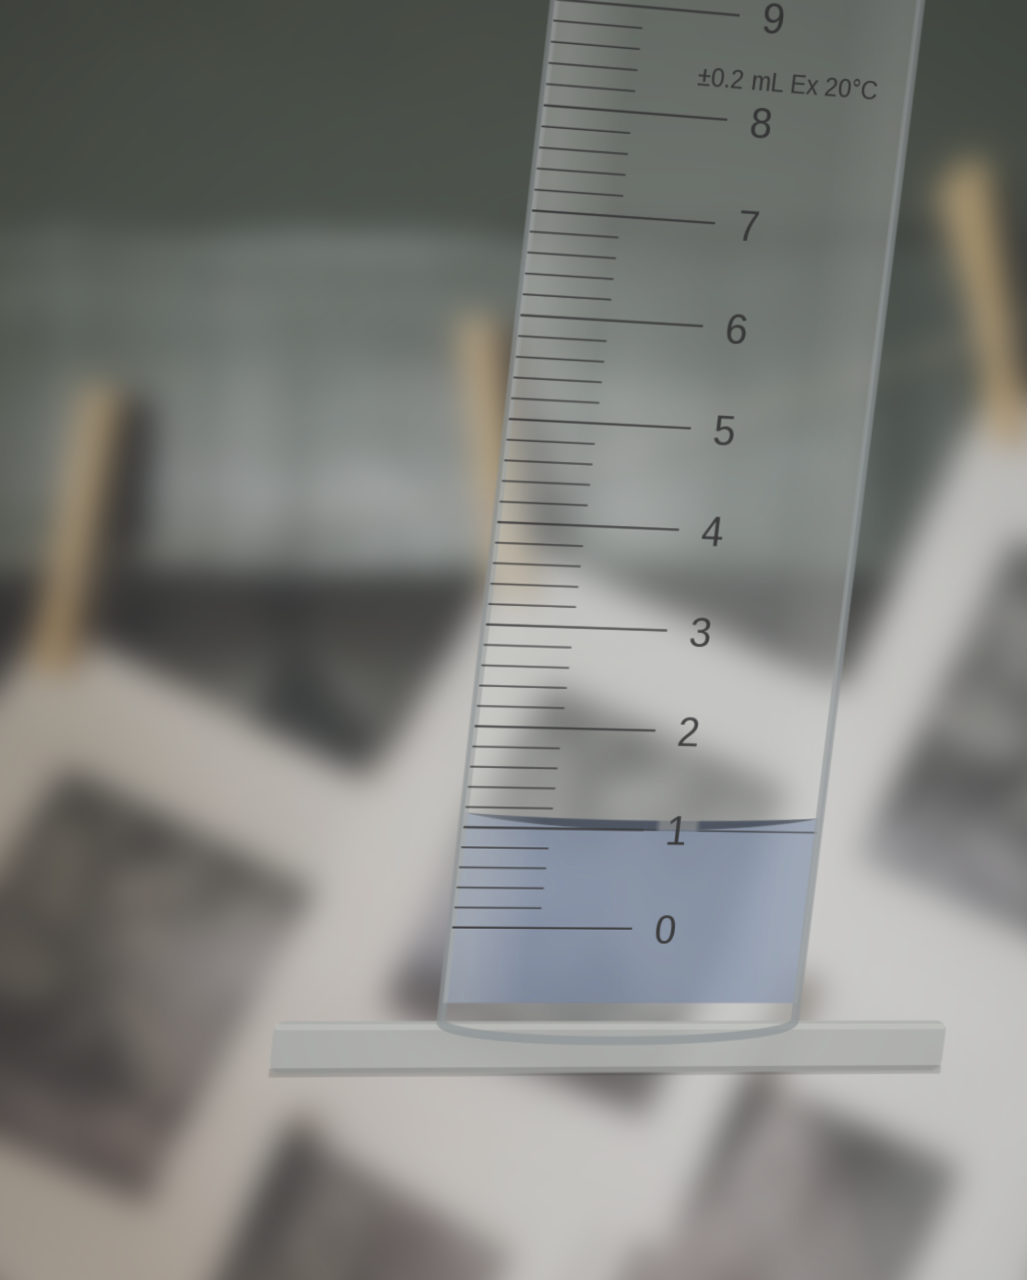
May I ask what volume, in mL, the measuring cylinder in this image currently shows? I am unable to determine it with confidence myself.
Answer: 1 mL
